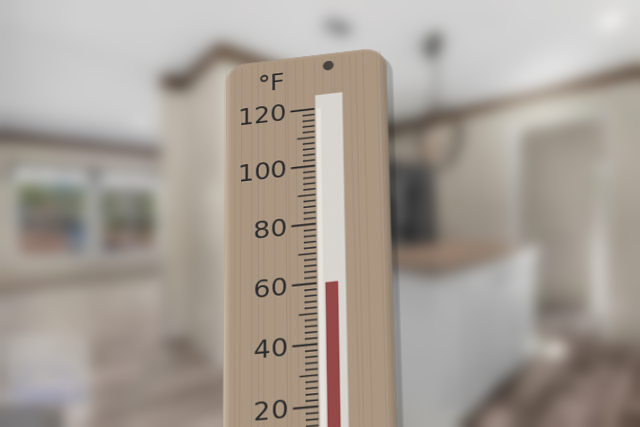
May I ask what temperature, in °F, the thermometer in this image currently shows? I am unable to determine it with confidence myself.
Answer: 60 °F
